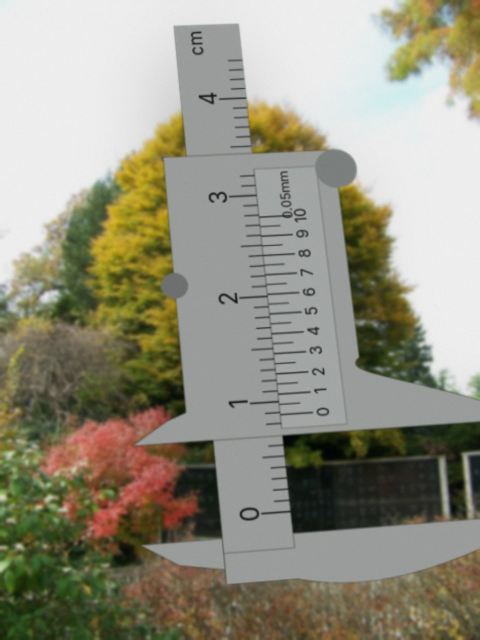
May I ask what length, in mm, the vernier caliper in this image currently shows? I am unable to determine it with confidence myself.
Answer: 8.8 mm
